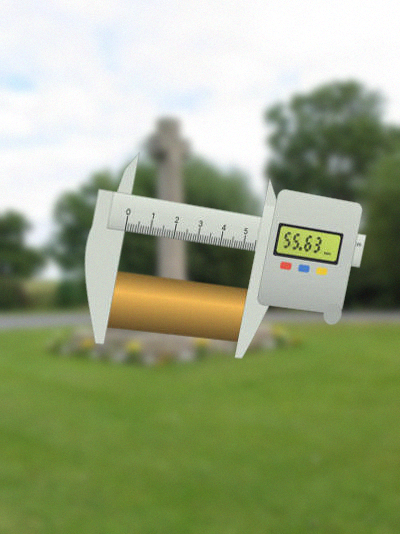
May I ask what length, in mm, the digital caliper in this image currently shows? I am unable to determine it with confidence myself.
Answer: 55.63 mm
